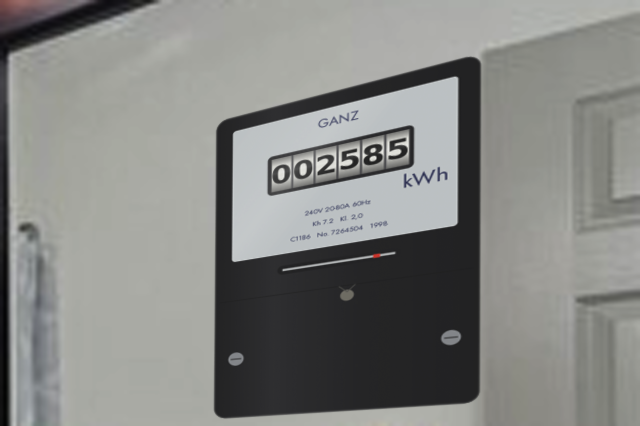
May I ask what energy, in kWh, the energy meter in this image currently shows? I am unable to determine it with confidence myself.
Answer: 2585 kWh
